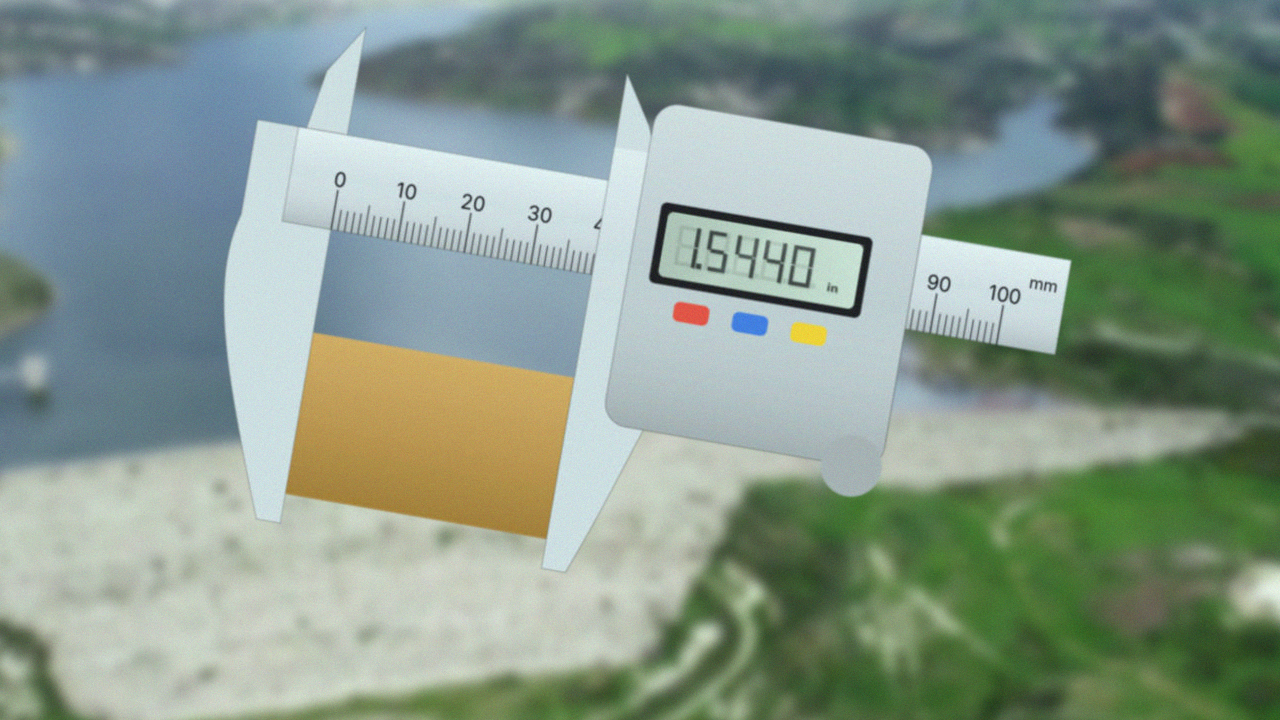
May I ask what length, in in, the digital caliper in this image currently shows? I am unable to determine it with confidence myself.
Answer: 1.5440 in
